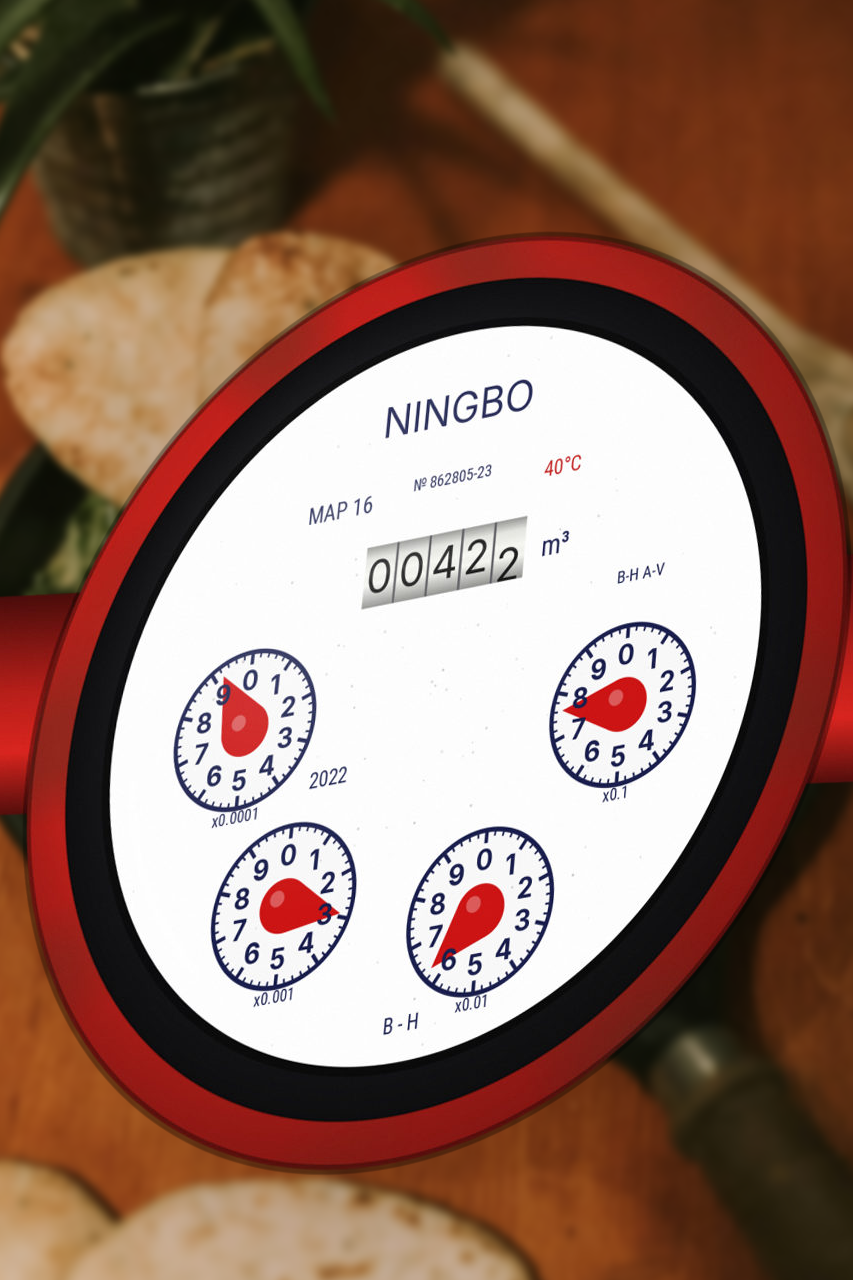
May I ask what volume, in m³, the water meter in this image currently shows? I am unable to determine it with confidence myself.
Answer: 421.7629 m³
